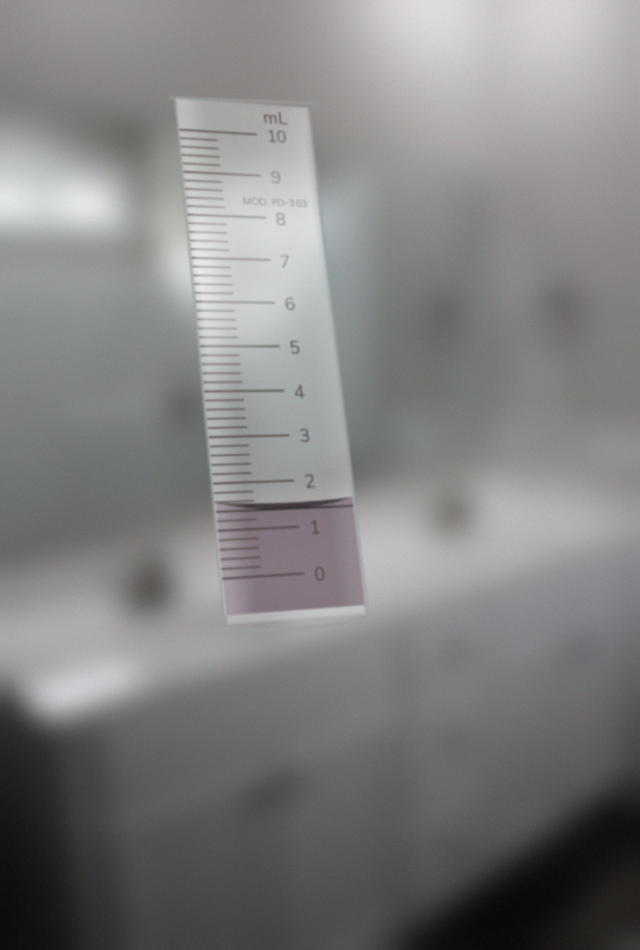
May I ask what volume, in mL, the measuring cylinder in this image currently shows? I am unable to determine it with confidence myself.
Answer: 1.4 mL
